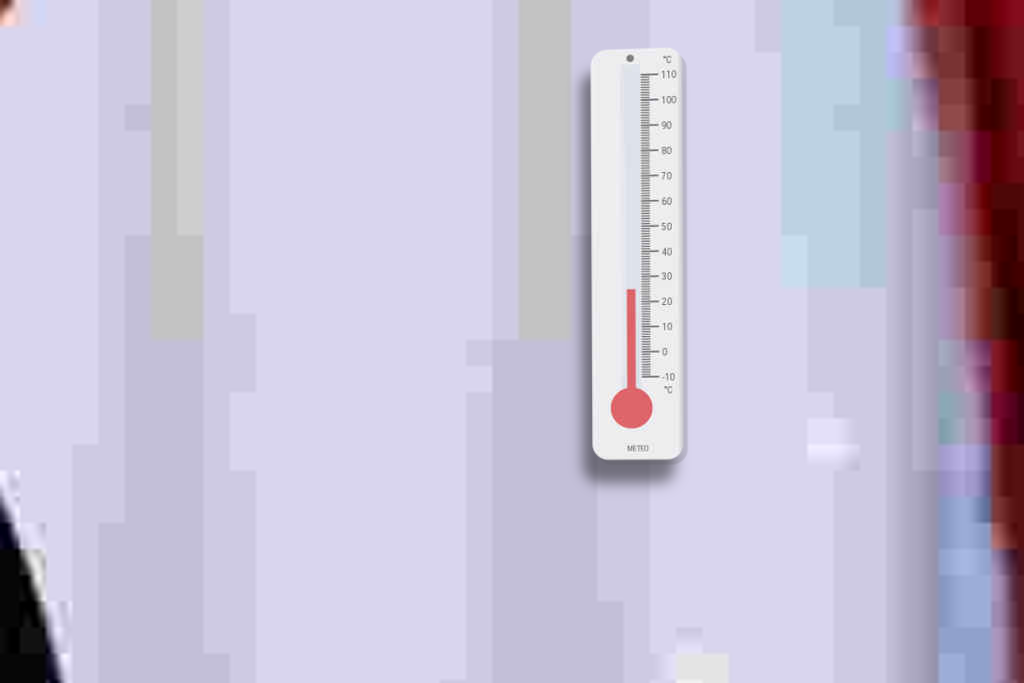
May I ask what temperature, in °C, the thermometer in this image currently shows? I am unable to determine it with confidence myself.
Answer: 25 °C
